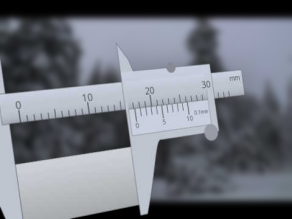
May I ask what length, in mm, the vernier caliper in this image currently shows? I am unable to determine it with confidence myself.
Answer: 17.2 mm
